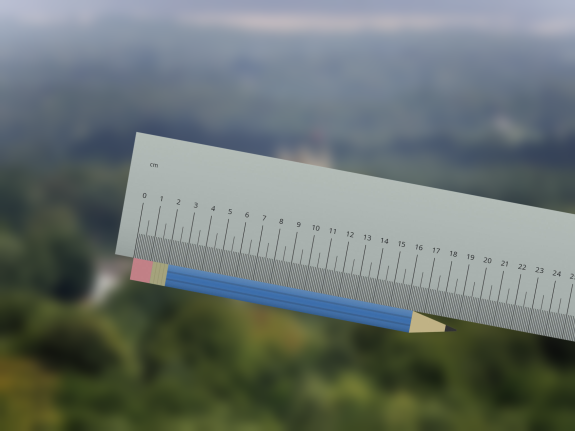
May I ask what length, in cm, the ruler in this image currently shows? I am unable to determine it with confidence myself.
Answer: 19 cm
